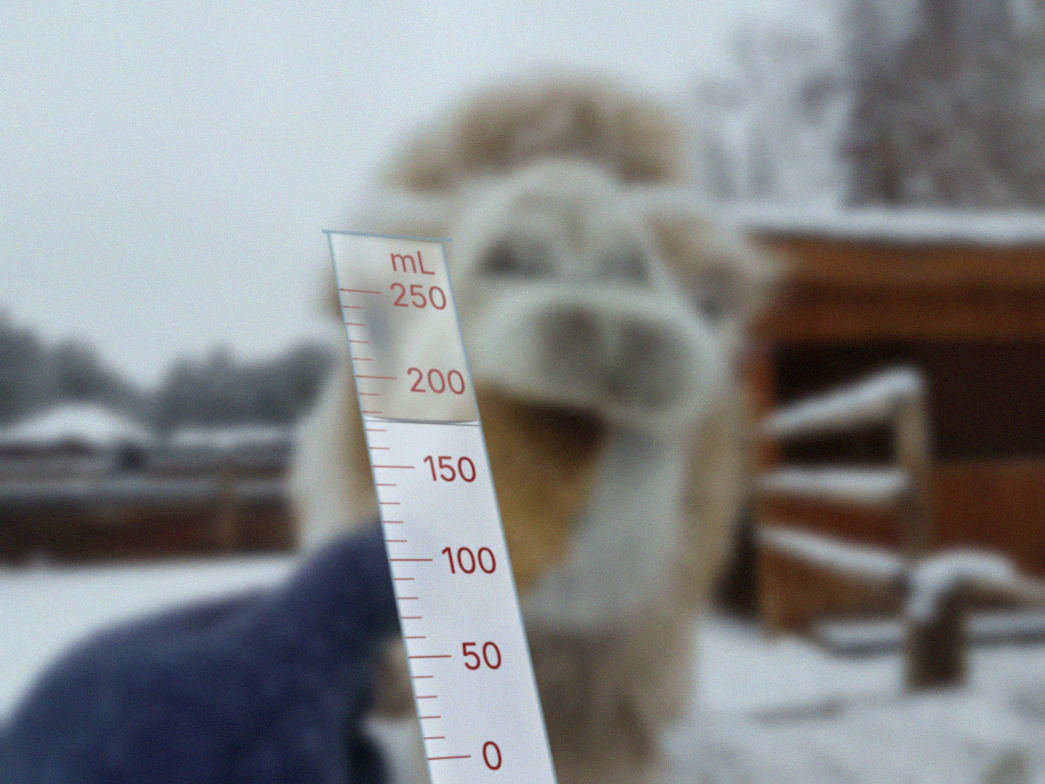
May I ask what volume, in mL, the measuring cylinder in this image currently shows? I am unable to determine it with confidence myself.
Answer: 175 mL
